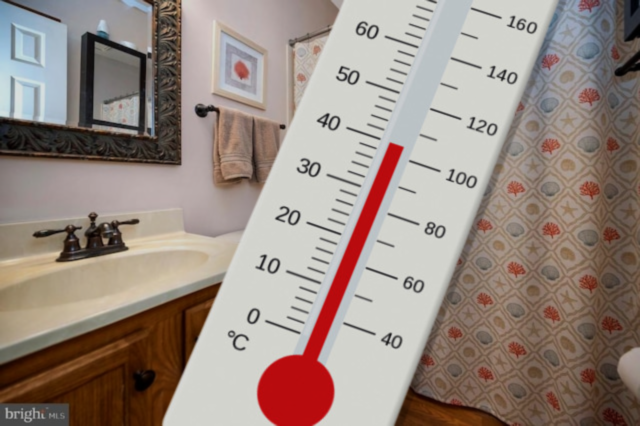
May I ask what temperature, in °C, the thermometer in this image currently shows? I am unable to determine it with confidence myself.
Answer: 40 °C
